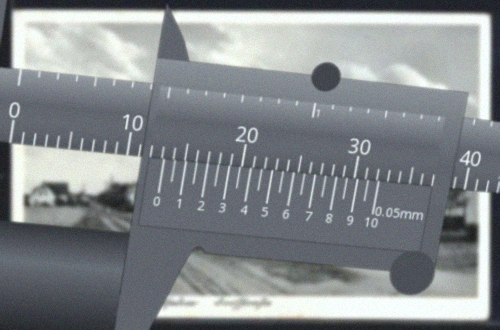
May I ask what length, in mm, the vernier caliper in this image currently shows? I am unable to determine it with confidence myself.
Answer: 13.2 mm
